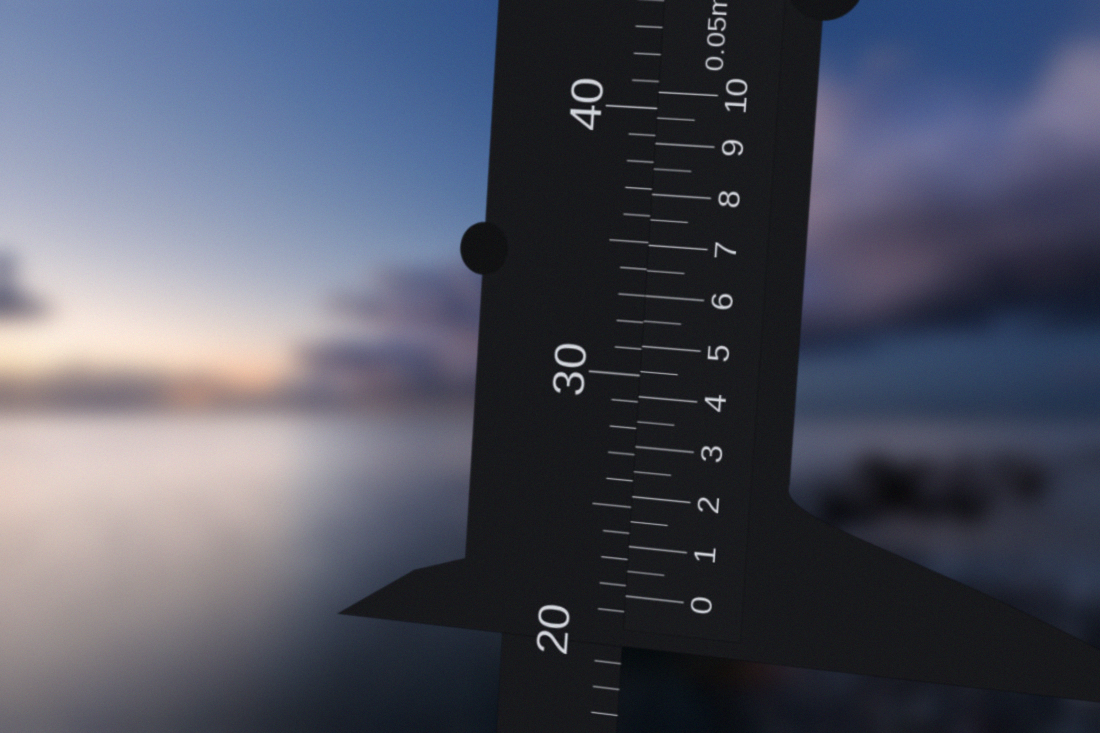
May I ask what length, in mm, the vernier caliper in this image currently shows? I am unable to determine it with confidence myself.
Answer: 21.6 mm
